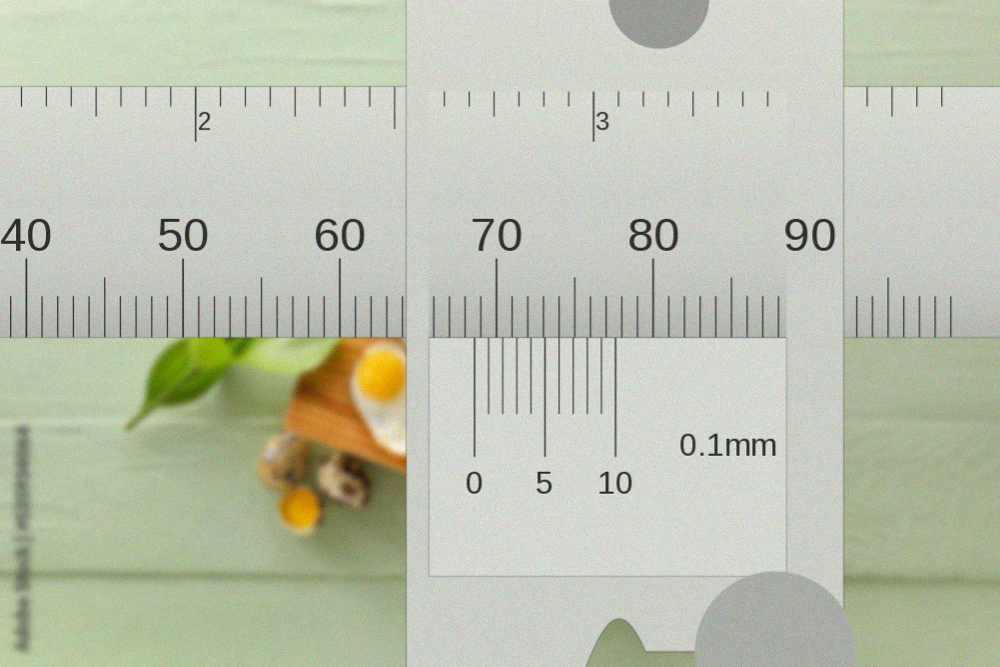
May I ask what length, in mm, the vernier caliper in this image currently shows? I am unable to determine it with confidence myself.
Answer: 68.6 mm
